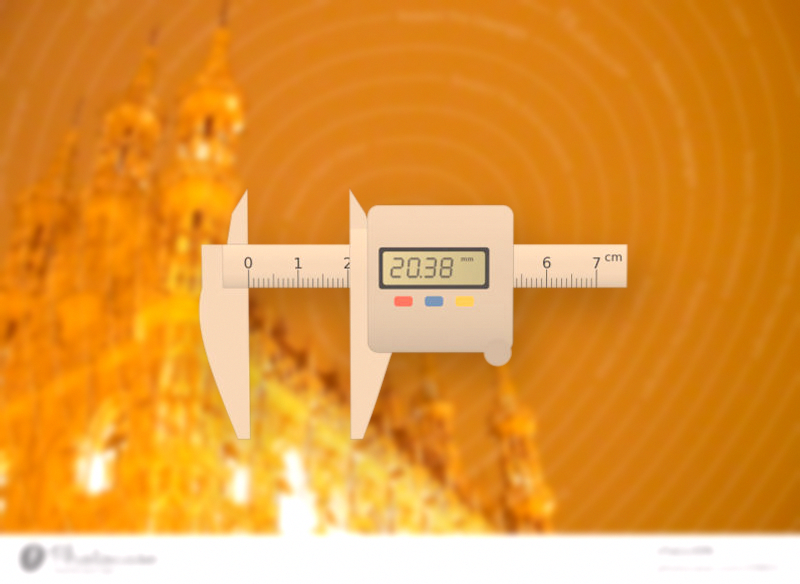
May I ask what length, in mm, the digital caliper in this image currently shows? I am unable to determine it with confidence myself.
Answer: 20.38 mm
